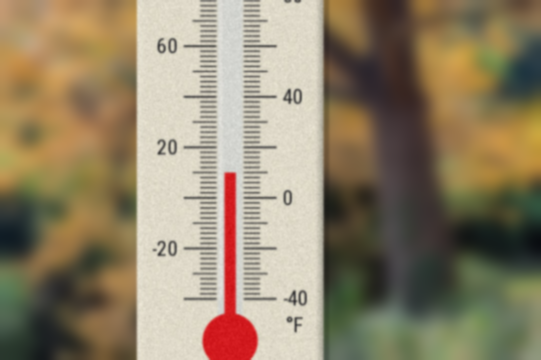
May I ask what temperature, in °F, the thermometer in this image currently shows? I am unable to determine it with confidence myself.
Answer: 10 °F
